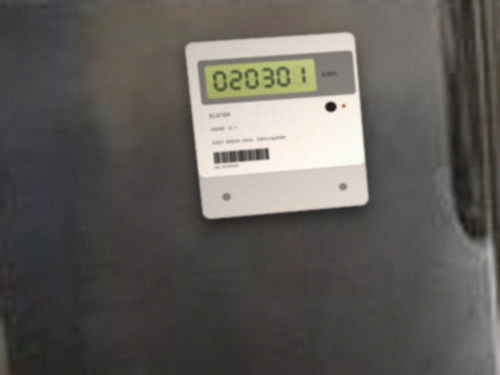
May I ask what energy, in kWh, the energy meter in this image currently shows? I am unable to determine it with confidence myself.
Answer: 20301 kWh
